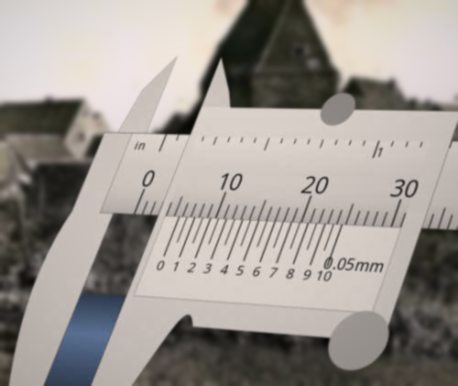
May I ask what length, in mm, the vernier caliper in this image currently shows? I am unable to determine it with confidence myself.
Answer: 5.6 mm
